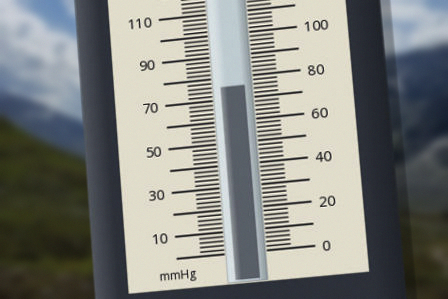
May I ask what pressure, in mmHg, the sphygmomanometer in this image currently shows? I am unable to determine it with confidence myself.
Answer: 76 mmHg
